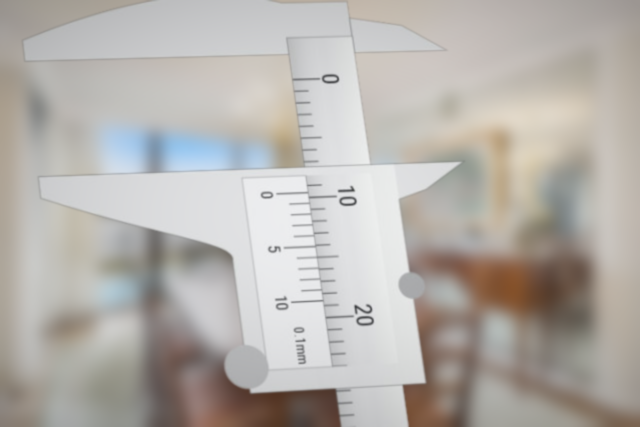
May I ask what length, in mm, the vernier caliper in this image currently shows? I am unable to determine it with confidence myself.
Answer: 9.6 mm
